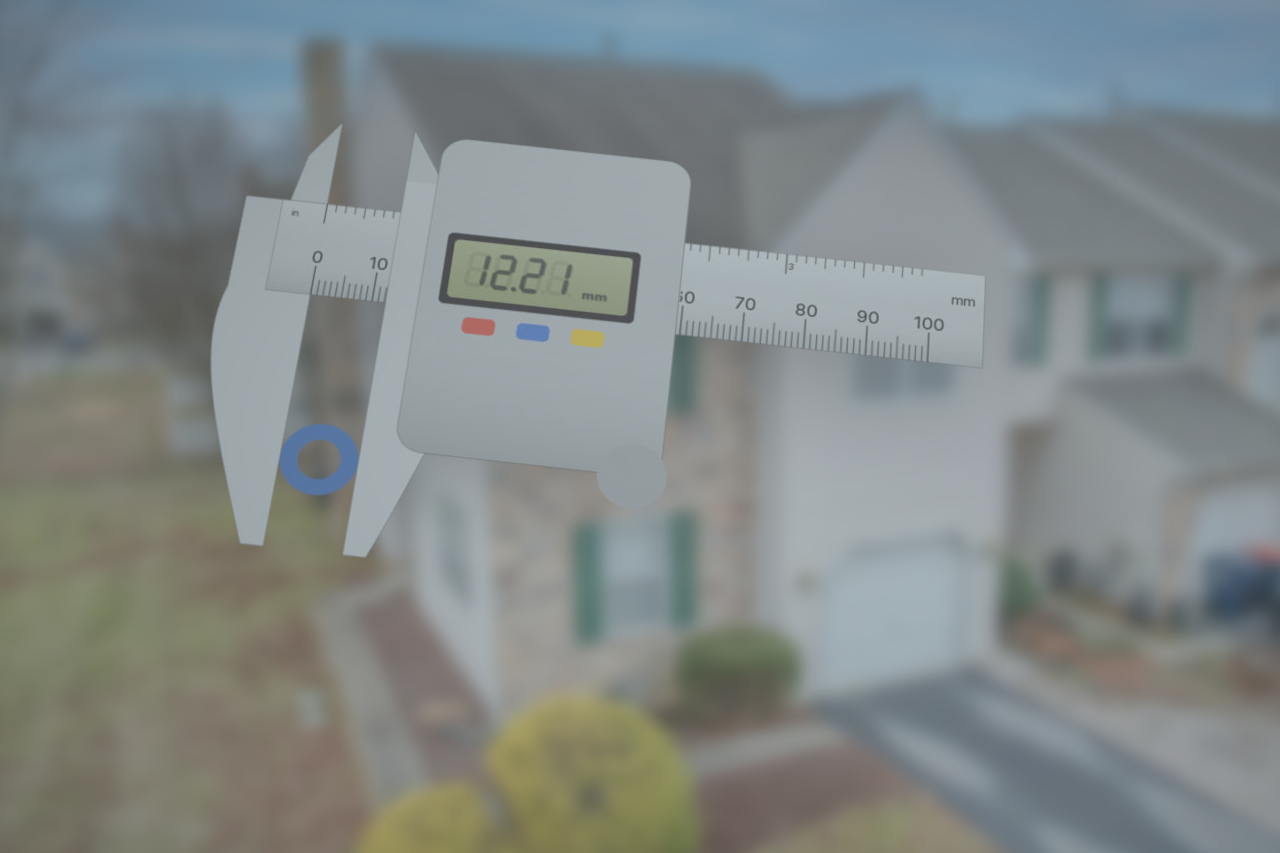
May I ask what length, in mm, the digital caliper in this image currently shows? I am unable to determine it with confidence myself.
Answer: 12.21 mm
